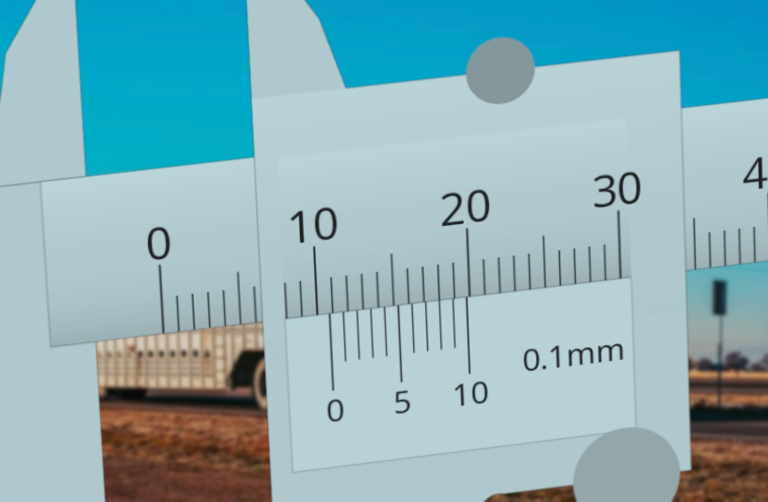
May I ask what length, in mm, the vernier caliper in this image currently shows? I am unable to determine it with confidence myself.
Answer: 10.8 mm
